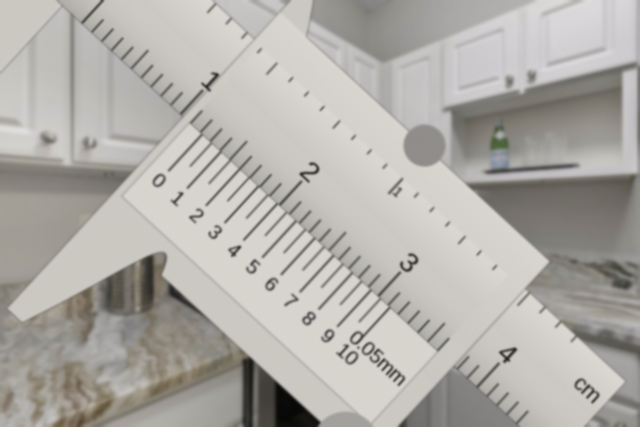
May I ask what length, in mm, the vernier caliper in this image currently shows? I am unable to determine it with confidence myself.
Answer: 12.2 mm
